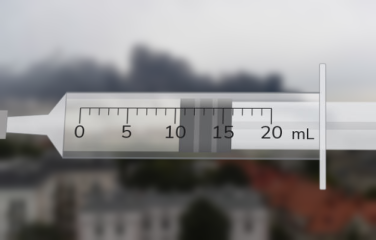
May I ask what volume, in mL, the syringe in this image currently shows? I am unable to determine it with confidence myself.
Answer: 10.5 mL
